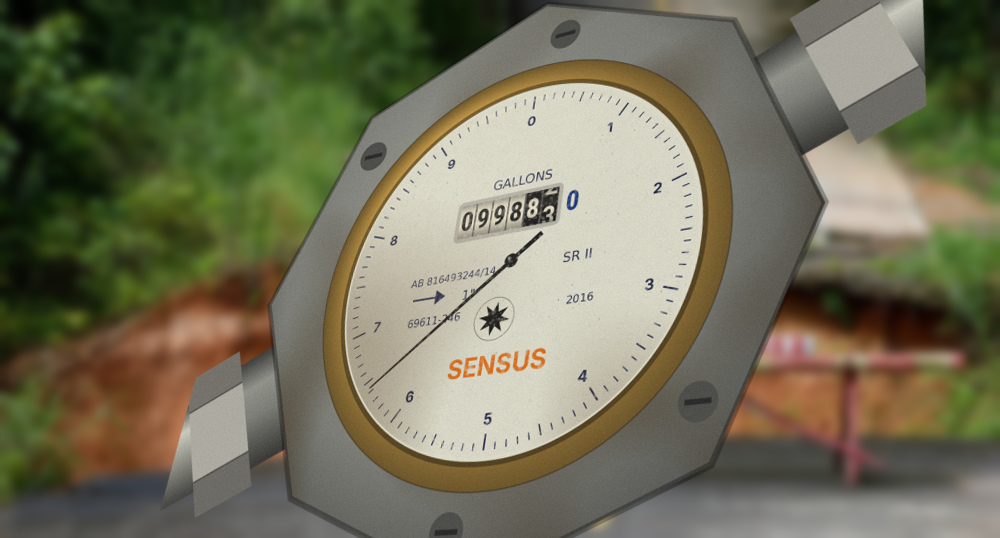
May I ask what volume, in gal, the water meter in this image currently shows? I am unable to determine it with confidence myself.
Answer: 998826.4 gal
